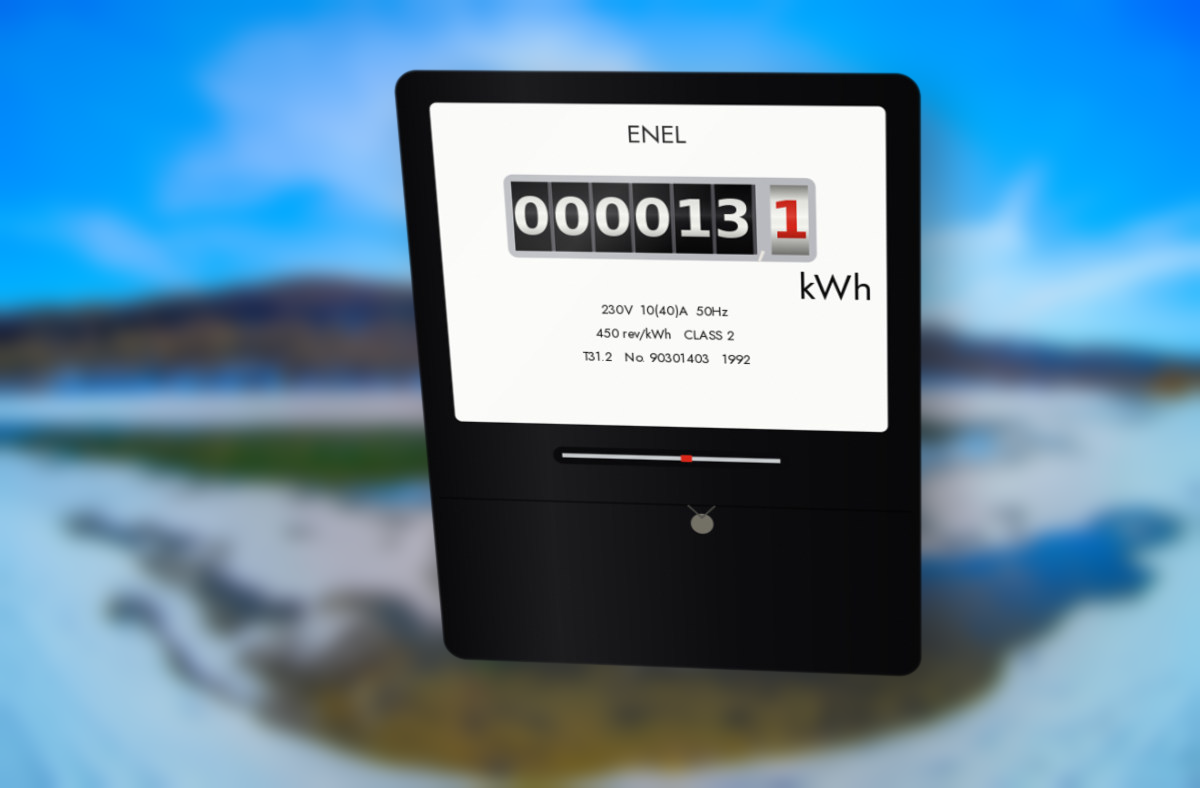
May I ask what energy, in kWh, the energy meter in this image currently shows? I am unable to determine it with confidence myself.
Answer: 13.1 kWh
